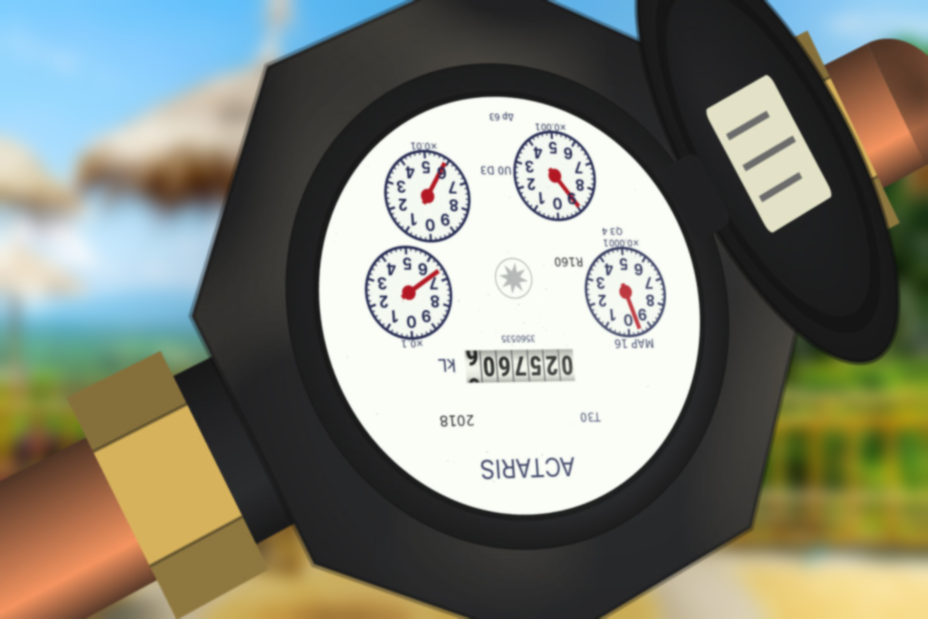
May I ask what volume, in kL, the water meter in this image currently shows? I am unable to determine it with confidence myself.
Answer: 257605.6589 kL
